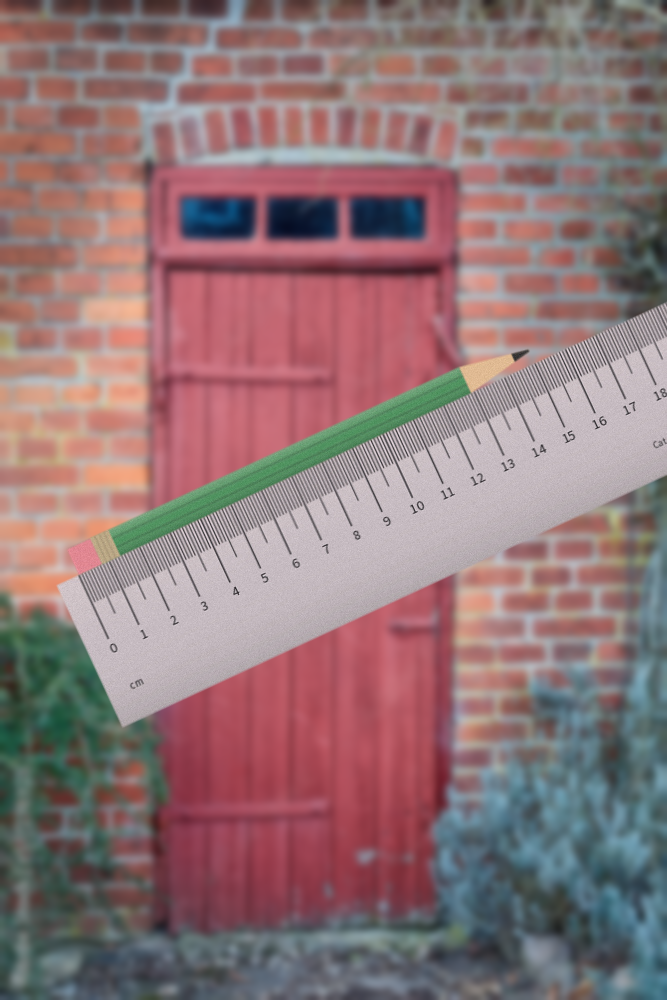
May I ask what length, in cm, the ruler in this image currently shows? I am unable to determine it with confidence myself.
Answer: 15 cm
